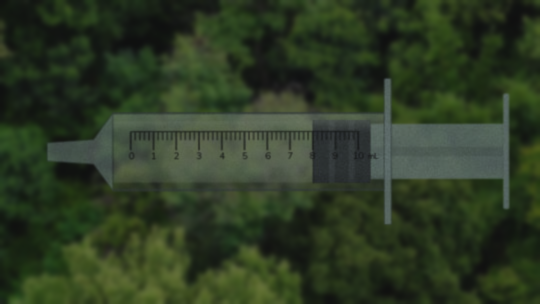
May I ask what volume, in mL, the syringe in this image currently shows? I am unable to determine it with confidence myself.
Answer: 8 mL
